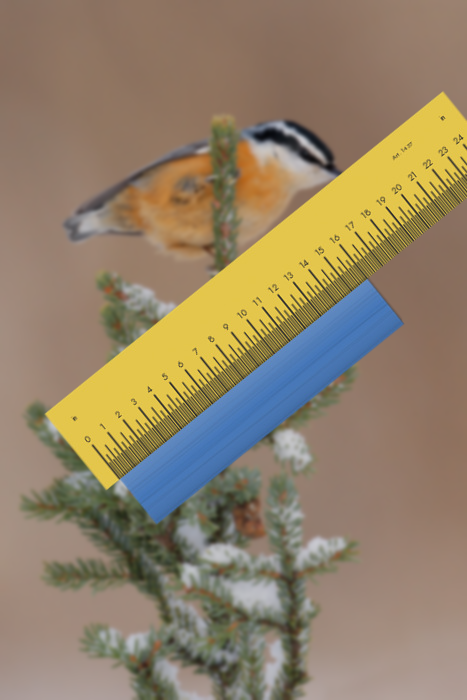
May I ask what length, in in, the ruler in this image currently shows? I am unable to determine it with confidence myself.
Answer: 16 in
